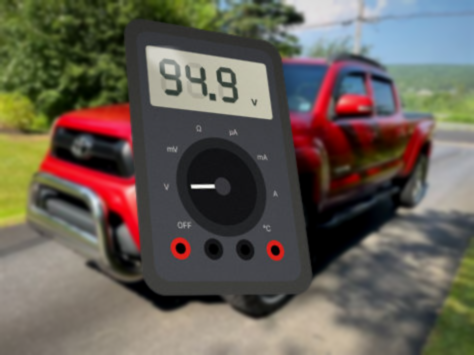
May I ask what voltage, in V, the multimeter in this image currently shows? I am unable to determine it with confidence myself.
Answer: 94.9 V
